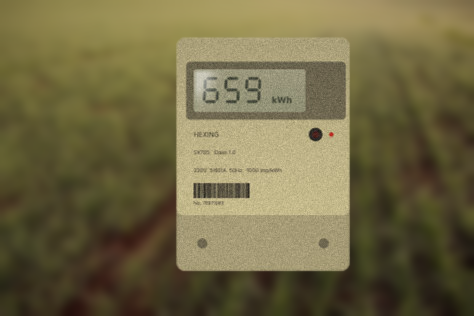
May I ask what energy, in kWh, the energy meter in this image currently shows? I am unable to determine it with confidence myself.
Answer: 659 kWh
